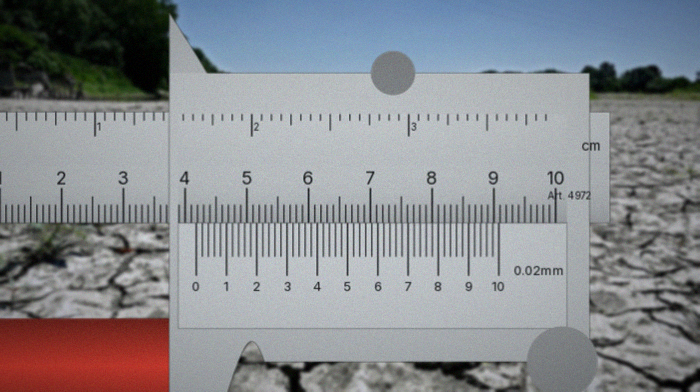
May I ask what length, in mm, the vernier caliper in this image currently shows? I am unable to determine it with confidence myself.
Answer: 41.8 mm
